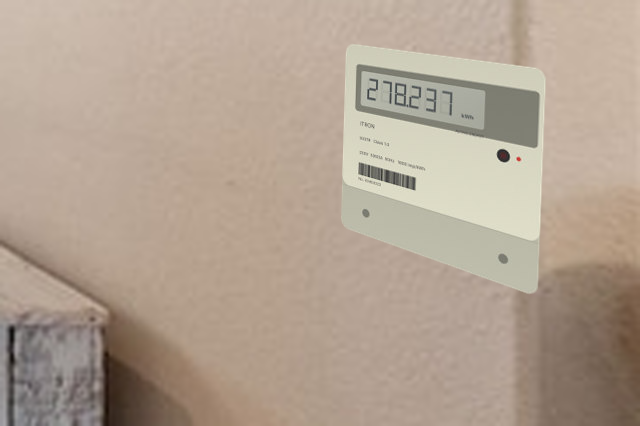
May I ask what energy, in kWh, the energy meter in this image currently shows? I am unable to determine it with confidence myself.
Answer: 278.237 kWh
